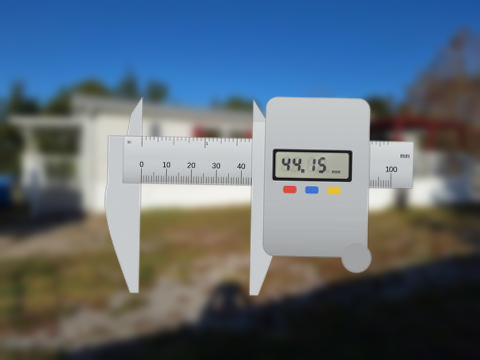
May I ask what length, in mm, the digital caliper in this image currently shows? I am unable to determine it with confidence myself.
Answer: 44.15 mm
